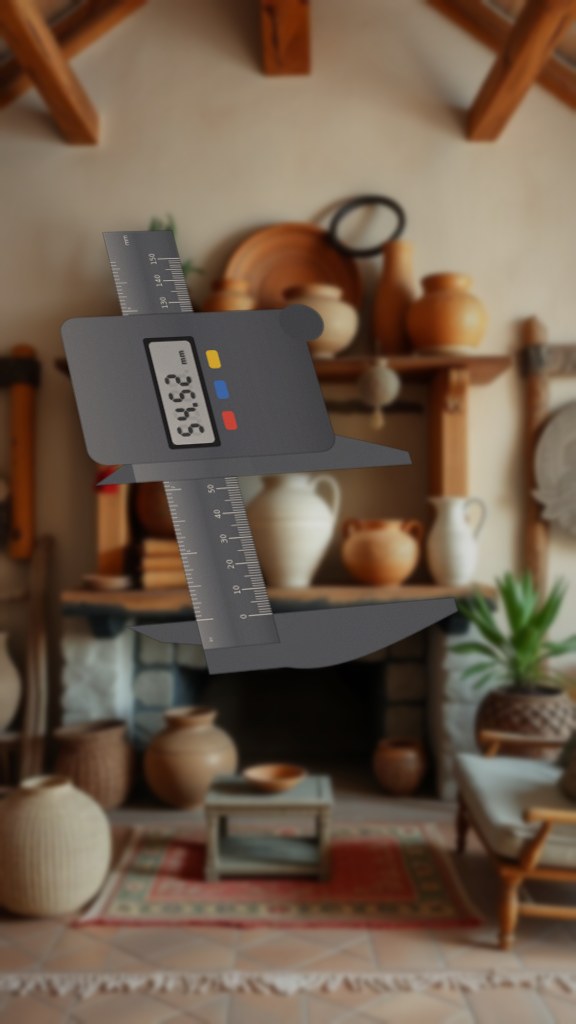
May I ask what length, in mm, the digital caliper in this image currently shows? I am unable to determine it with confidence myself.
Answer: 54.52 mm
